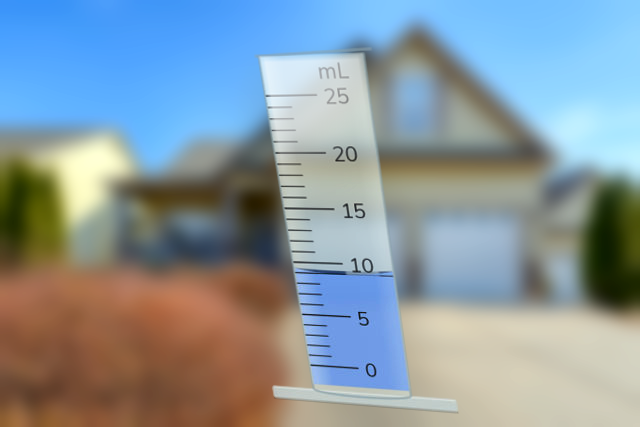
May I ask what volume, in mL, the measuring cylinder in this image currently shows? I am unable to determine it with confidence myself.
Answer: 9 mL
